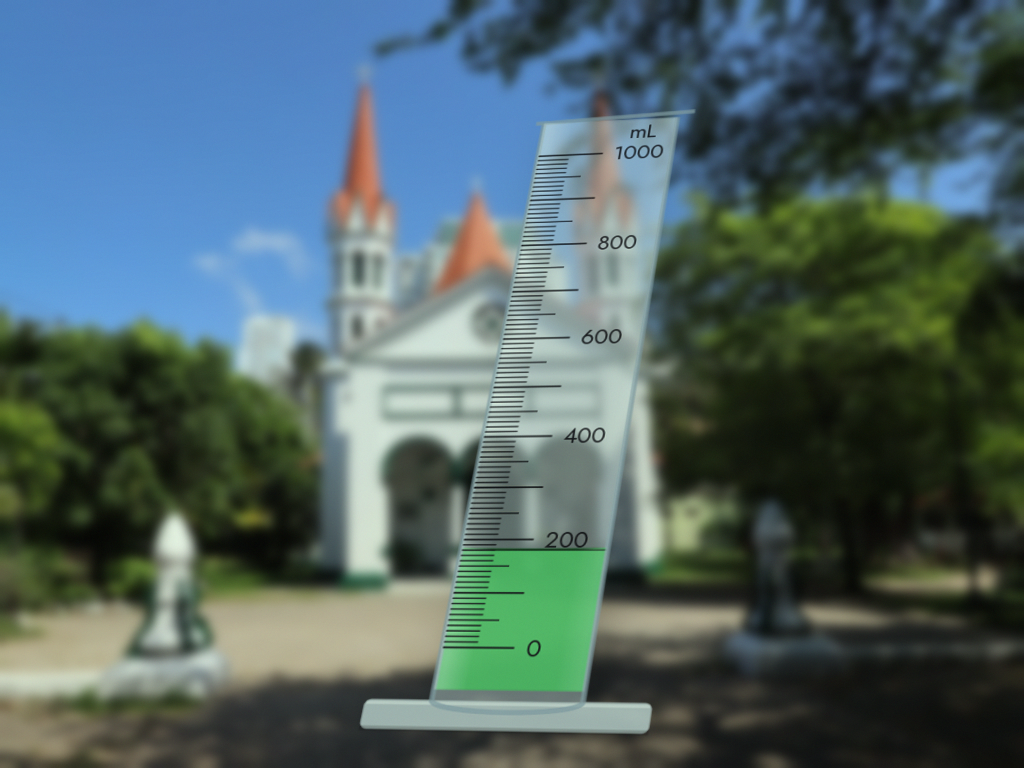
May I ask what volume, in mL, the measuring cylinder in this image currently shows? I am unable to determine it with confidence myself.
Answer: 180 mL
